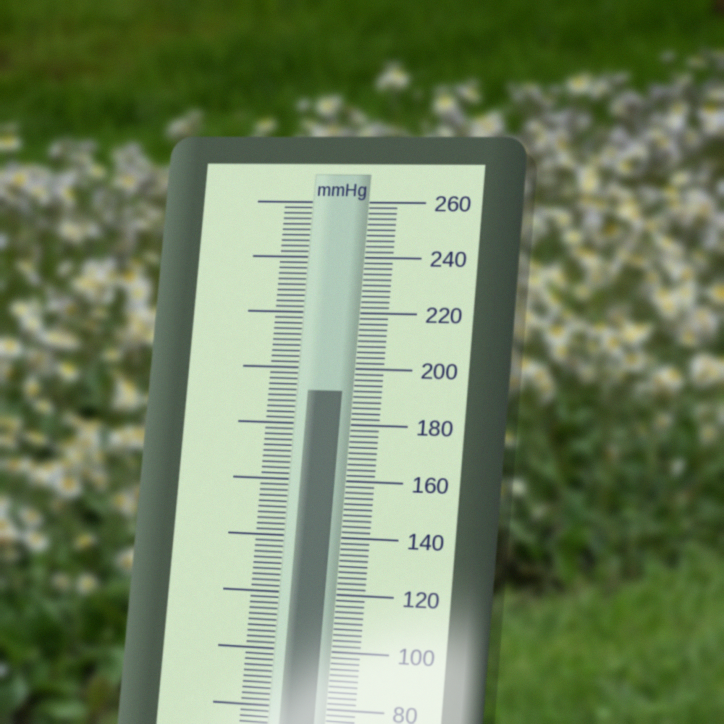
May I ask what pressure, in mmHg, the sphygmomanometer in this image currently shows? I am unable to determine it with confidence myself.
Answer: 192 mmHg
